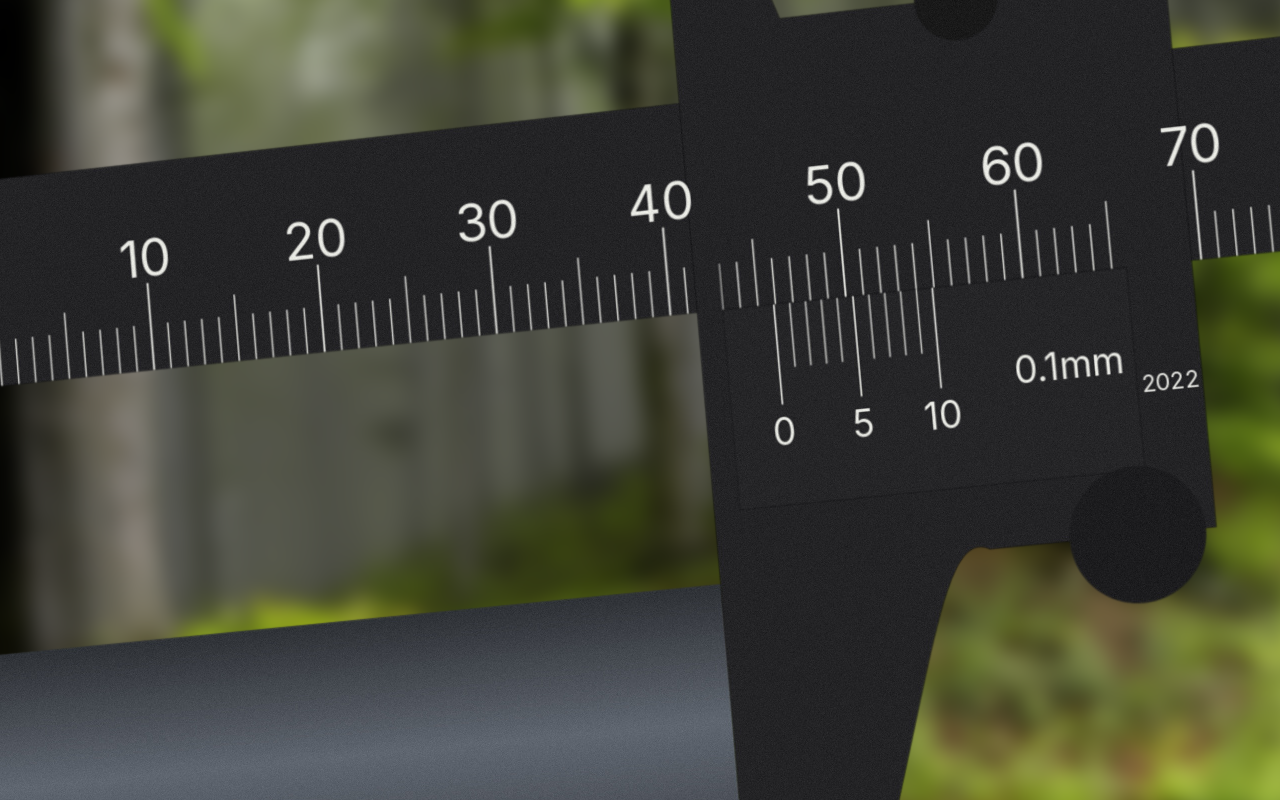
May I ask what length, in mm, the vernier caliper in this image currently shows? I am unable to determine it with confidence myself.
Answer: 45.9 mm
